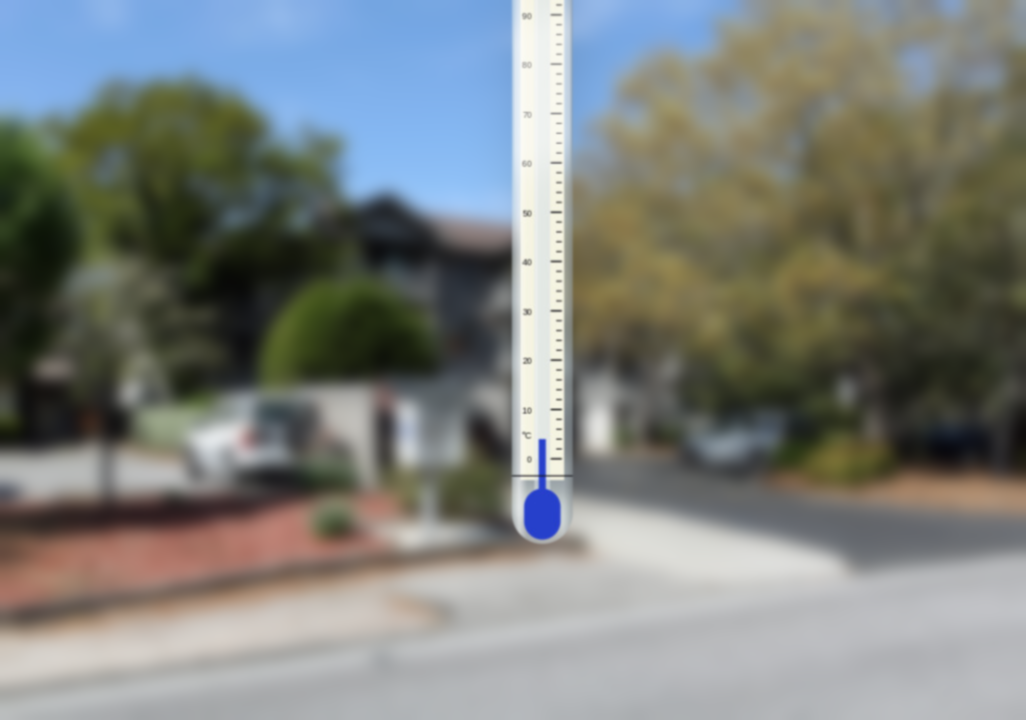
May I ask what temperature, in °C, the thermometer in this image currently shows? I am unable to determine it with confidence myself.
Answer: 4 °C
